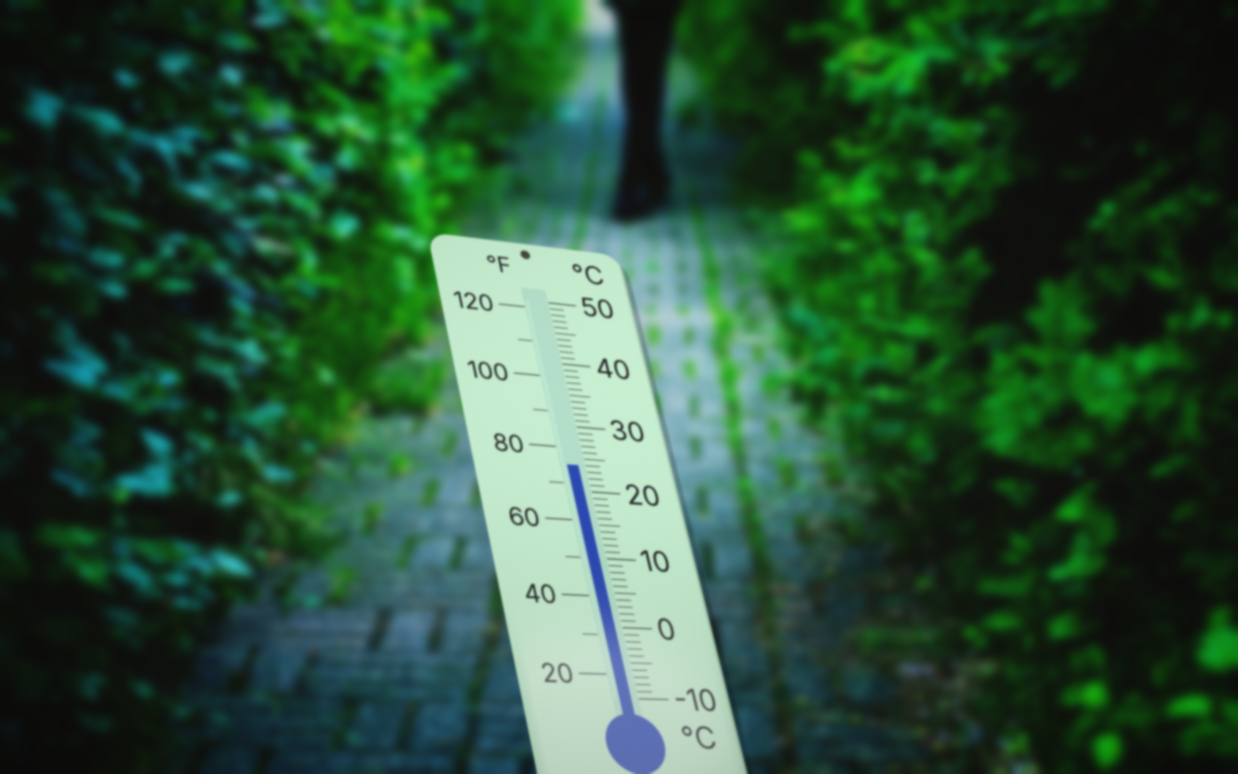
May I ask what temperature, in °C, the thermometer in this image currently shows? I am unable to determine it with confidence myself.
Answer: 24 °C
